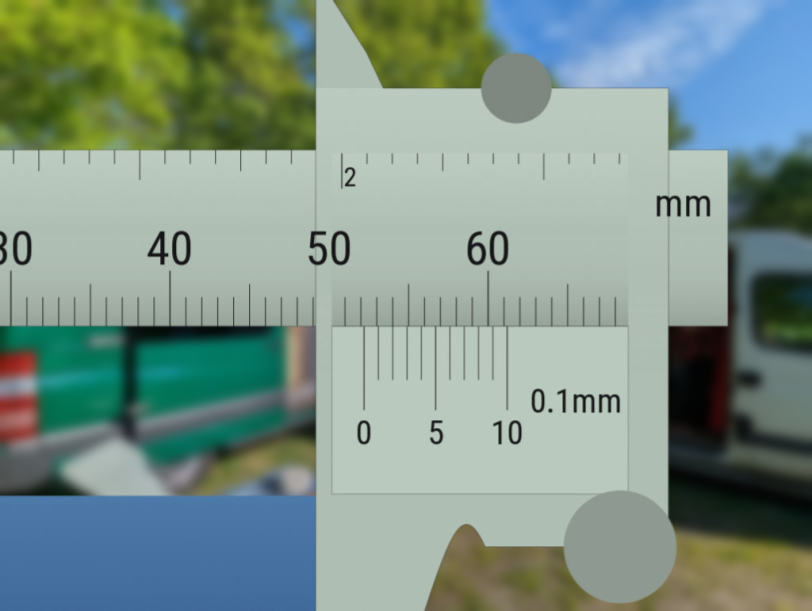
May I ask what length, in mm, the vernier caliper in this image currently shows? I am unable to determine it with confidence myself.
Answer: 52.2 mm
